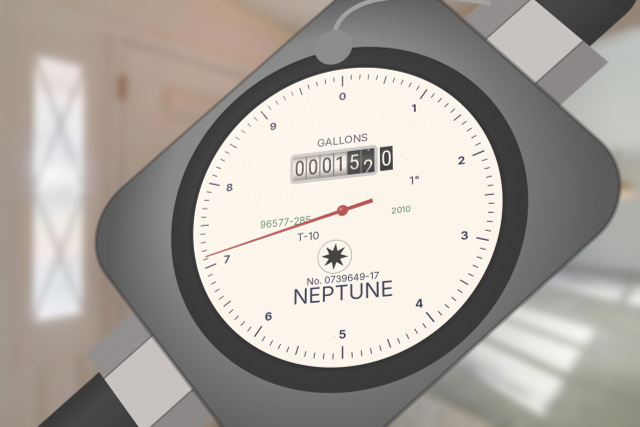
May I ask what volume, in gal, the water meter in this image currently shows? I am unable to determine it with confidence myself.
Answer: 1517.1 gal
